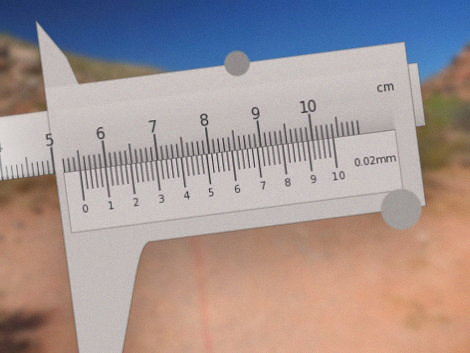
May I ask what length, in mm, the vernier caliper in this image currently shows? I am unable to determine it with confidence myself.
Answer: 55.0 mm
